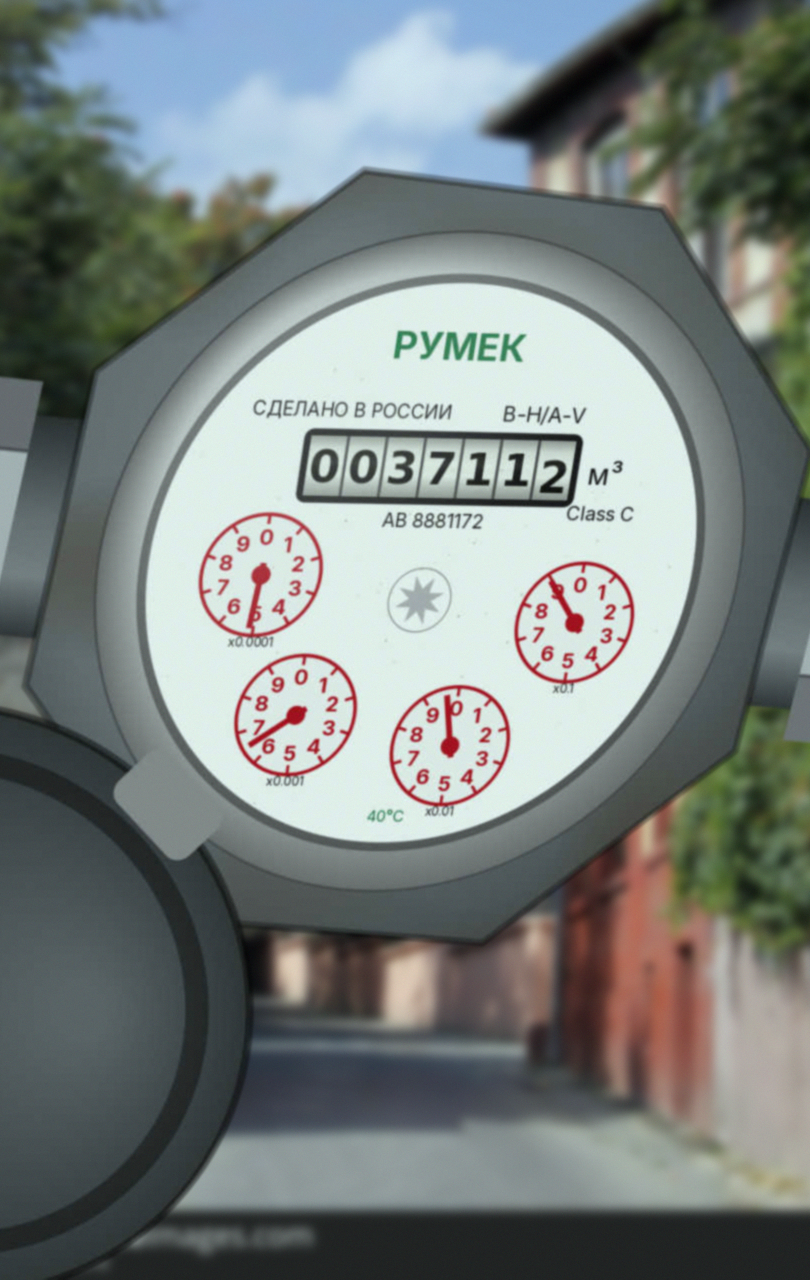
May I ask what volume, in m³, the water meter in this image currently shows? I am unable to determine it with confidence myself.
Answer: 37111.8965 m³
